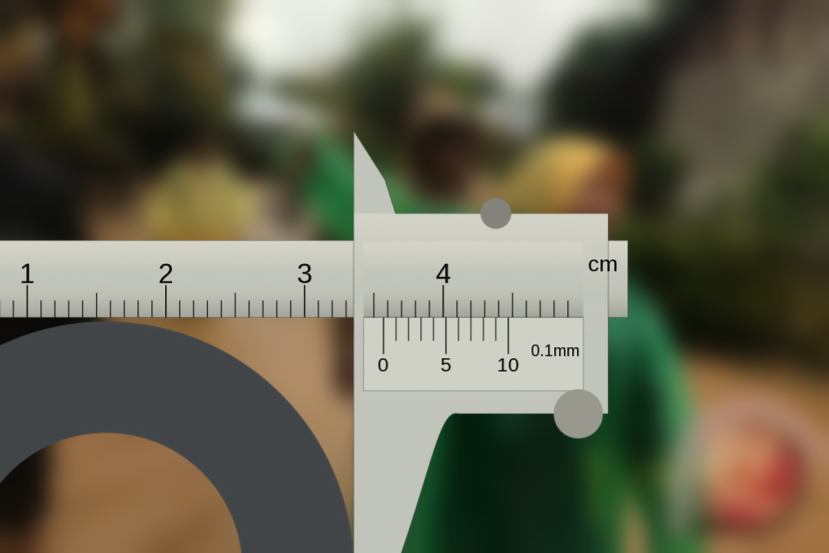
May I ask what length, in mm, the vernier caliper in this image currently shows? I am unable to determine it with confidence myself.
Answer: 35.7 mm
